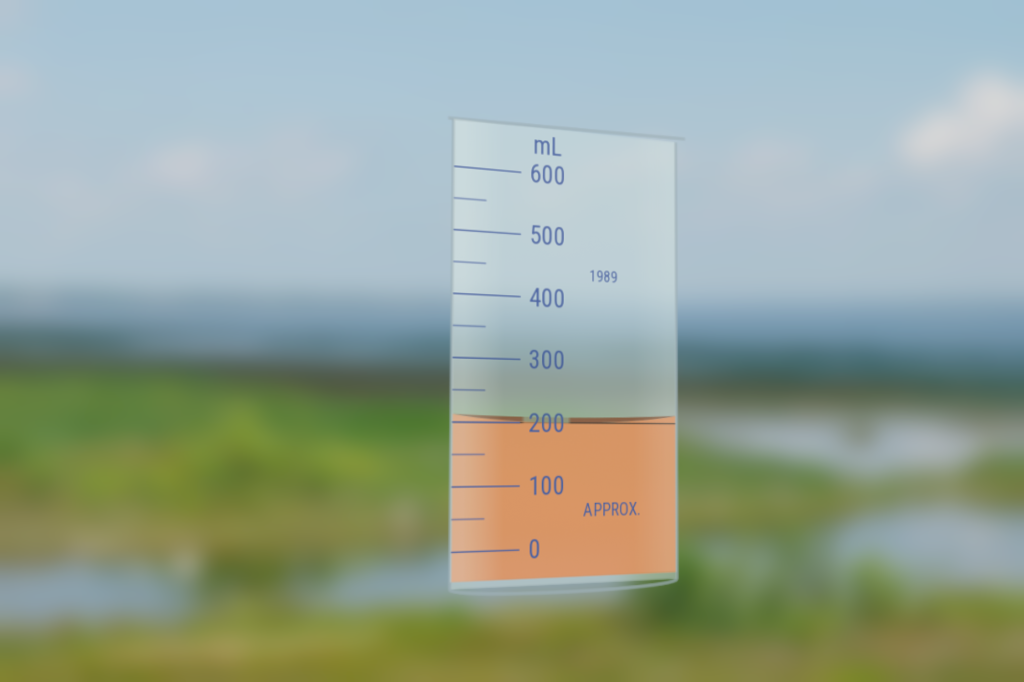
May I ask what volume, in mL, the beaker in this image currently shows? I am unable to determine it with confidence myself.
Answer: 200 mL
